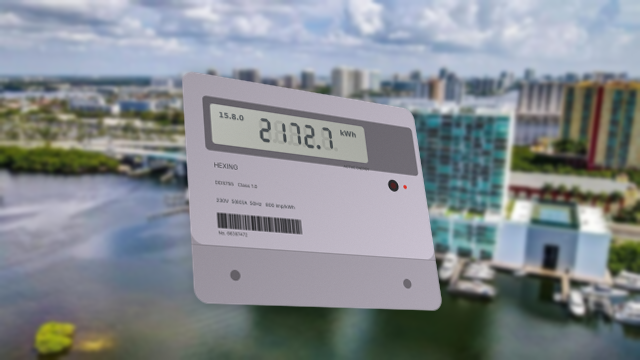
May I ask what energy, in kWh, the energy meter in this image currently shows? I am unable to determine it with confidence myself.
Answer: 2172.7 kWh
